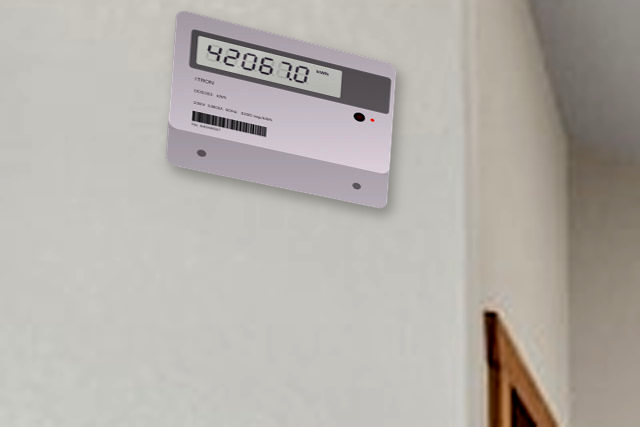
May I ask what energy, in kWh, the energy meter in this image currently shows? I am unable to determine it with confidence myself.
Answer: 42067.0 kWh
